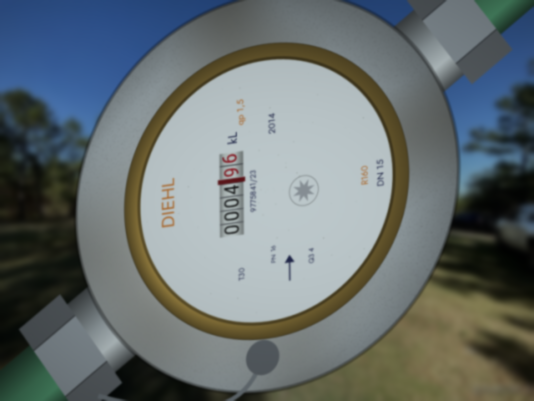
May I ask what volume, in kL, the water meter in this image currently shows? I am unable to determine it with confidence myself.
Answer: 4.96 kL
